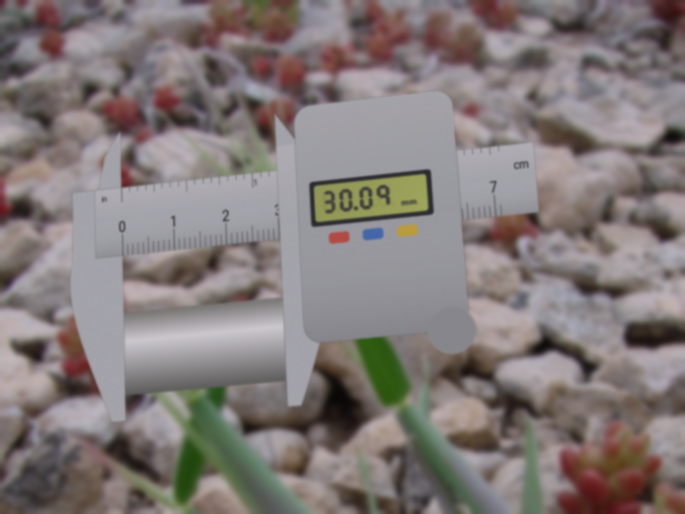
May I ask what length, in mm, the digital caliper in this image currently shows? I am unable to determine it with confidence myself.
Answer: 30.09 mm
